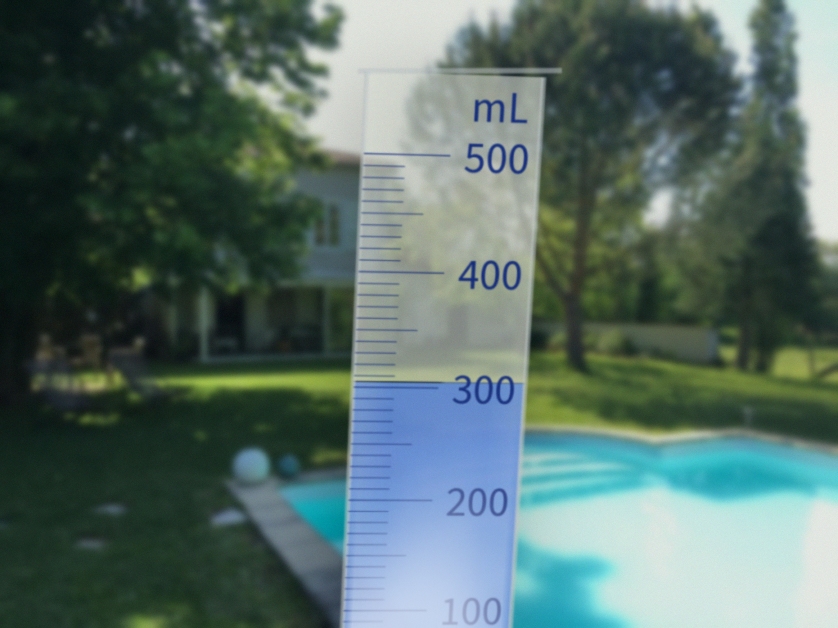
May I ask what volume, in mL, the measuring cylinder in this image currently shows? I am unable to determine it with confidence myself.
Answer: 305 mL
